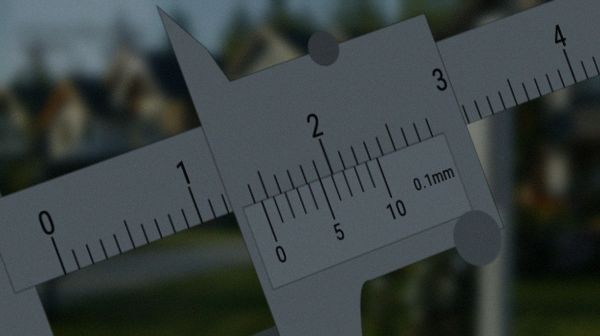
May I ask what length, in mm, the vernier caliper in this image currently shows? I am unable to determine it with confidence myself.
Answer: 14.5 mm
